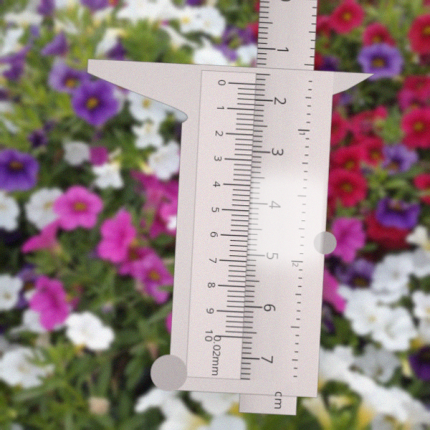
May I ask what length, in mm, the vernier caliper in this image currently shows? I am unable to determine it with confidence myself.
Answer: 17.0 mm
